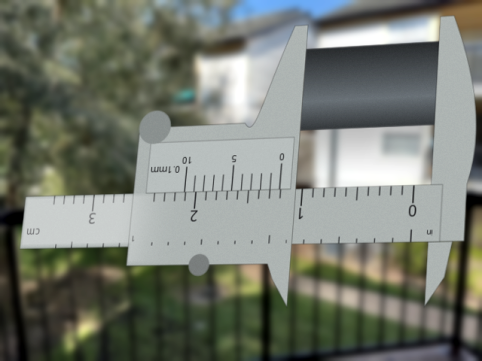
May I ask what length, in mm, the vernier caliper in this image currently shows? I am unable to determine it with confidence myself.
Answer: 12.1 mm
